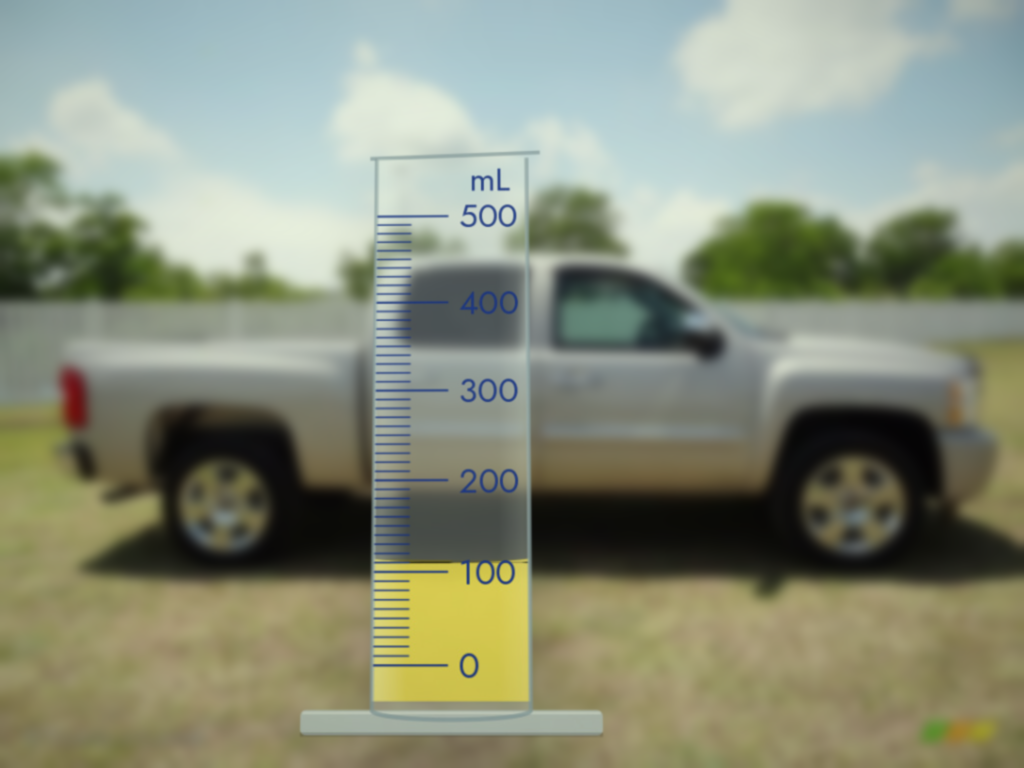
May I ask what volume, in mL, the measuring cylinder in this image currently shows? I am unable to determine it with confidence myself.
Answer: 110 mL
